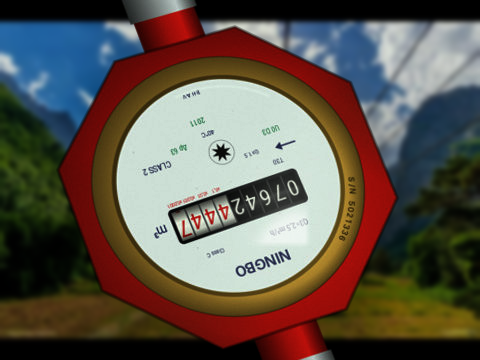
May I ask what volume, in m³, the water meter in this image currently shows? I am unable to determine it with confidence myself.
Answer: 7642.4447 m³
